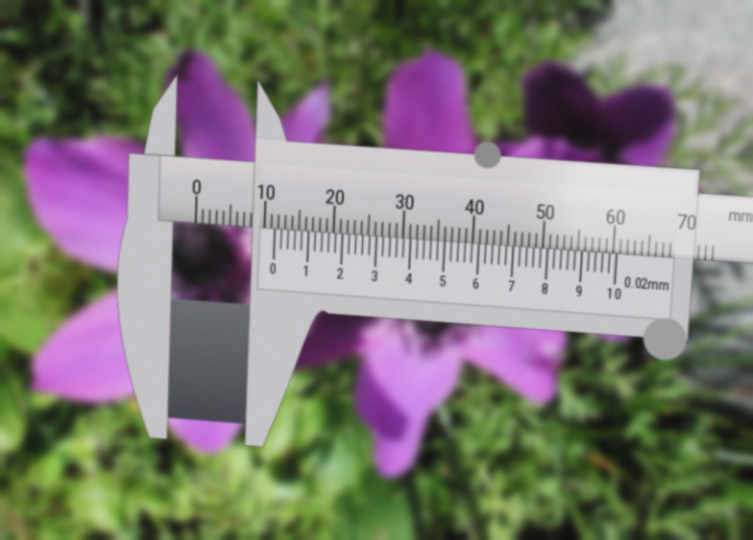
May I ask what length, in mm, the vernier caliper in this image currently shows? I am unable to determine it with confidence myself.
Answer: 11.5 mm
